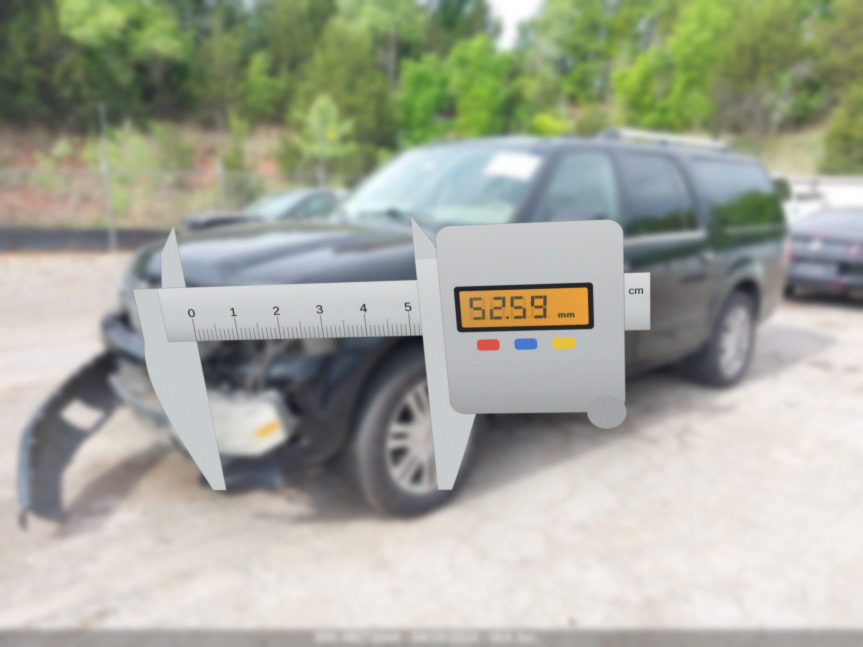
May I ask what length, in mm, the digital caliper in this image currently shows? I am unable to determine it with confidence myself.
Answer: 52.59 mm
